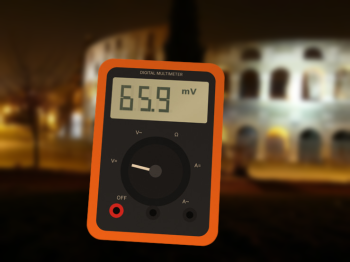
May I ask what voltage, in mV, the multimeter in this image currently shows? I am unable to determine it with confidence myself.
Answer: 65.9 mV
